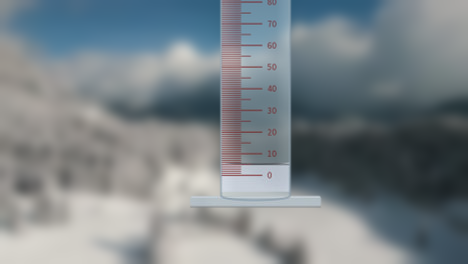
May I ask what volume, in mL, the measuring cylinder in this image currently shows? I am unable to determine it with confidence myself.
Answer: 5 mL
